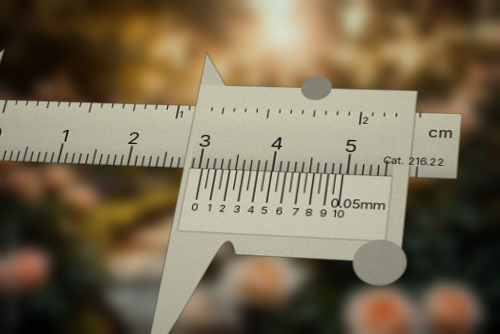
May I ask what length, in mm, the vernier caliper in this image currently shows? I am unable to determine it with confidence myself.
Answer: 30.4 mm
